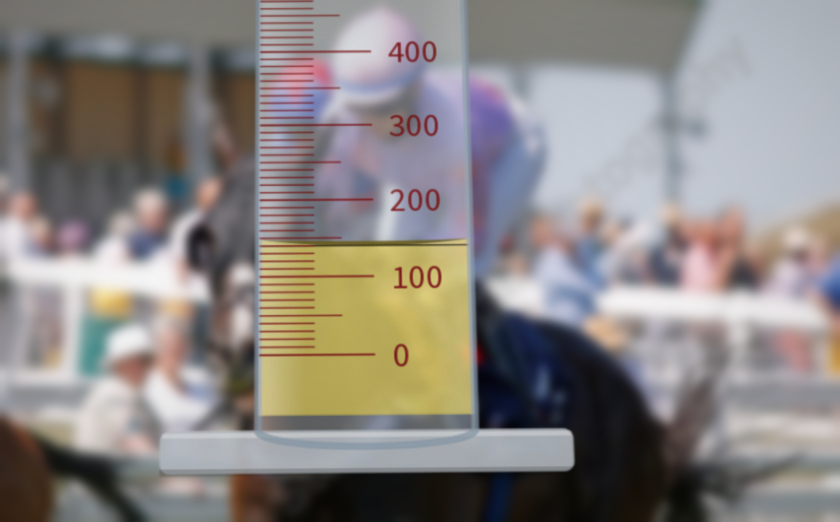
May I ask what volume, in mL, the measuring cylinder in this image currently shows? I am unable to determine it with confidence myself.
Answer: 140 mL
